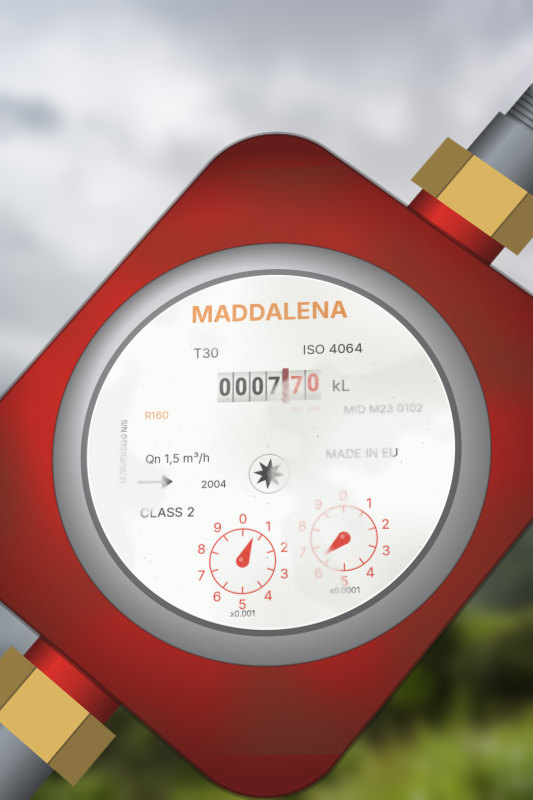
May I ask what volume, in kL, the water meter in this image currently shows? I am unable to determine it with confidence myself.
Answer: 7.7006 kL
